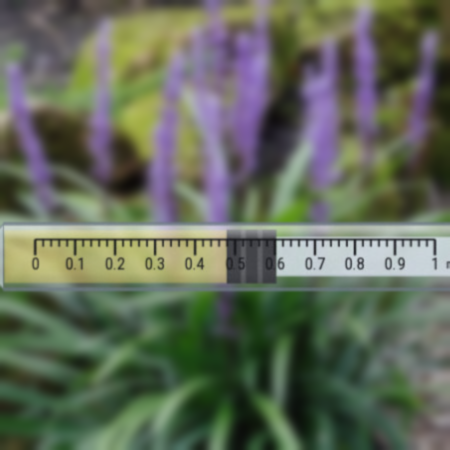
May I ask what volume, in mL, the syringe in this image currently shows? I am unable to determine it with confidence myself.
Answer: 0.48 mL
